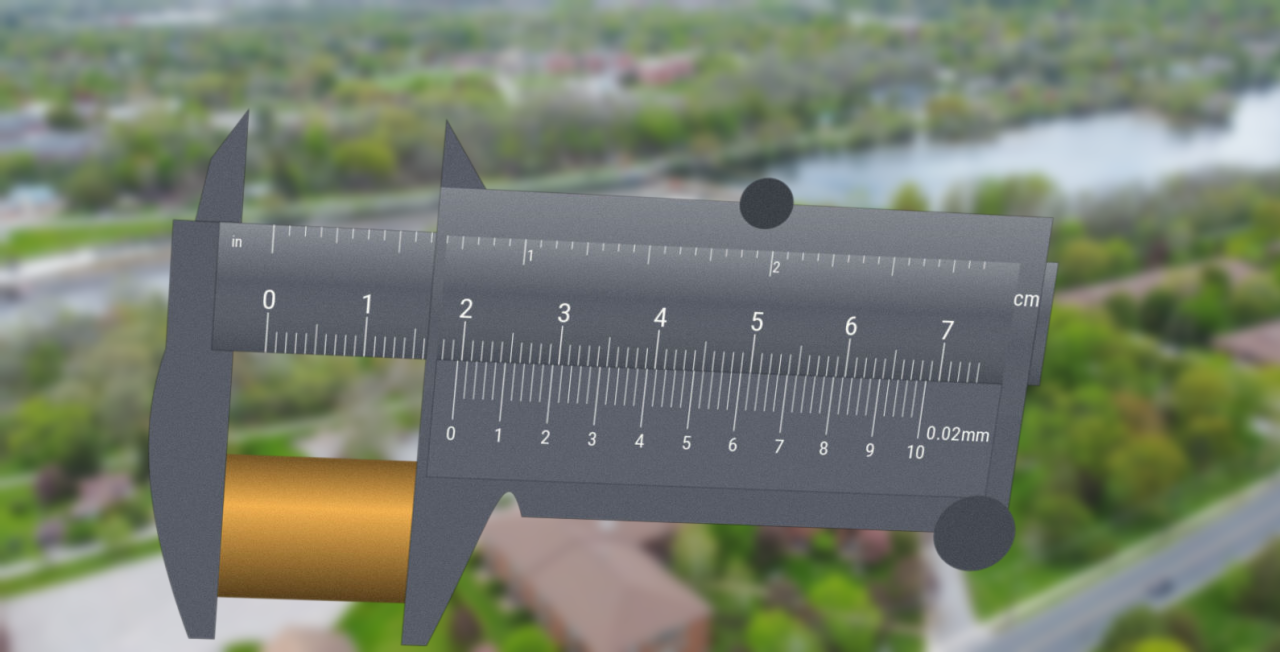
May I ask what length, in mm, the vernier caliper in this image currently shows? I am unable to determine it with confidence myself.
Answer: 19.6 mm
